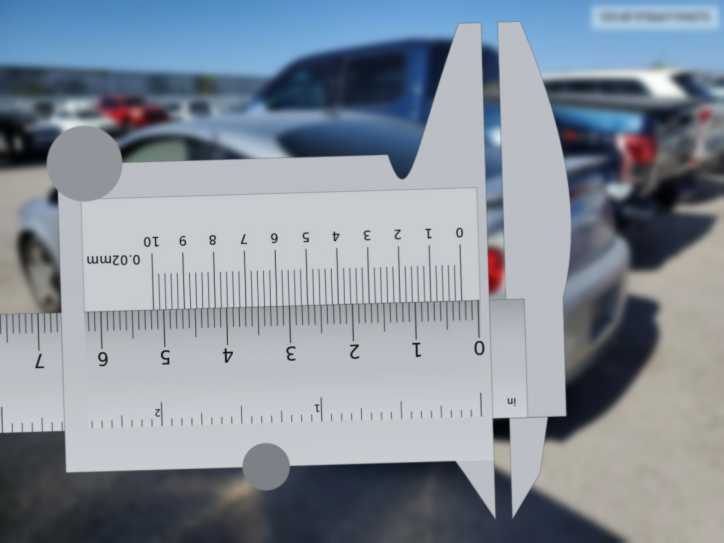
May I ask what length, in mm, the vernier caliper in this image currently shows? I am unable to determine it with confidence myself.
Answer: 2.6 mm
